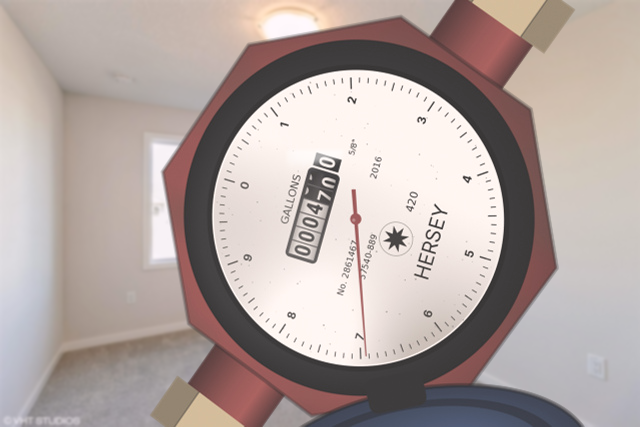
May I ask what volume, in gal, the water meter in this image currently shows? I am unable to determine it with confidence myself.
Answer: 4696.9 gal
